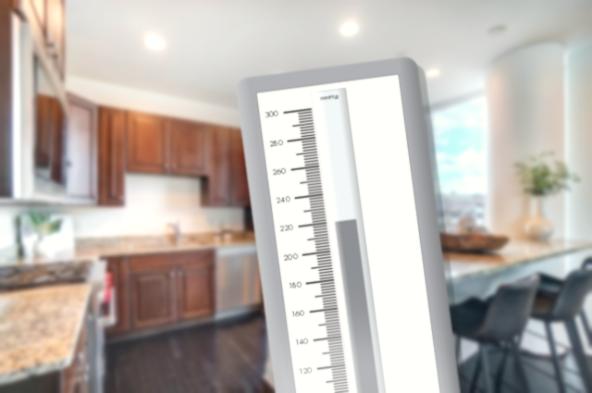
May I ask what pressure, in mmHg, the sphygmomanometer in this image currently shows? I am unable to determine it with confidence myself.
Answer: 220 mmHg
